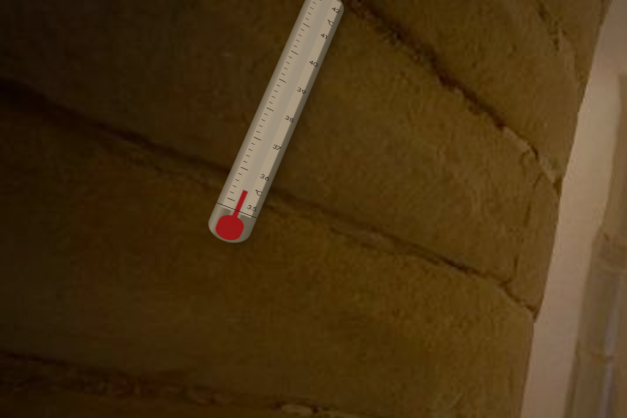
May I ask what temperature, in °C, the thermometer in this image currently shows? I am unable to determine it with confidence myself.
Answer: 35.4 °C
